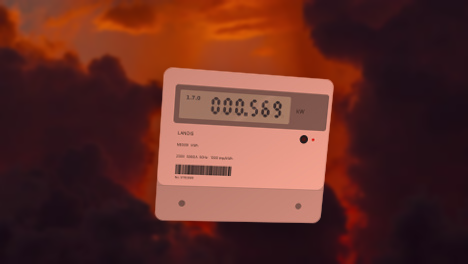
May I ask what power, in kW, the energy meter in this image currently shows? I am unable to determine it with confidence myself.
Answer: 0.569 kW
